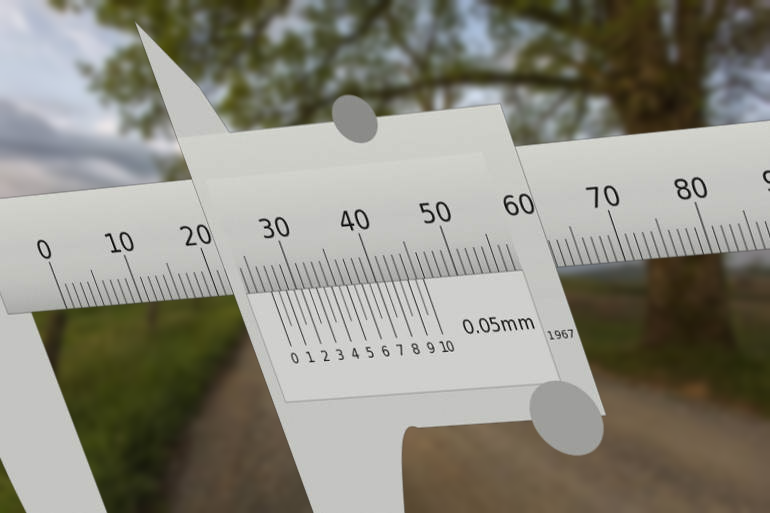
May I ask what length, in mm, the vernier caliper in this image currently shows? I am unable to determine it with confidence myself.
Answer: 26.8 mm
